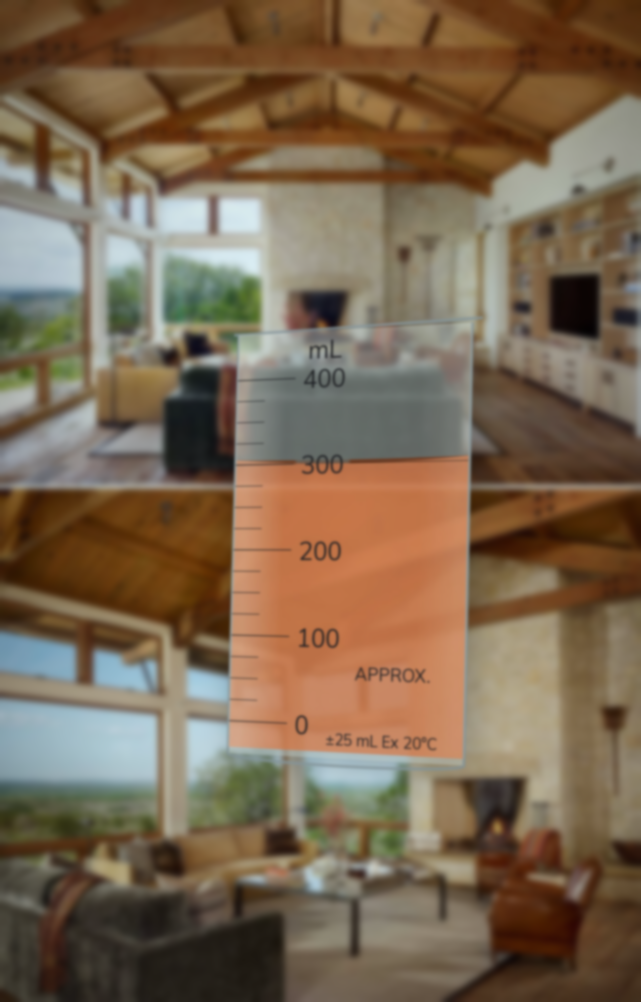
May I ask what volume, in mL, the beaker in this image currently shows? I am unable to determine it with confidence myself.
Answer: 300 mL
